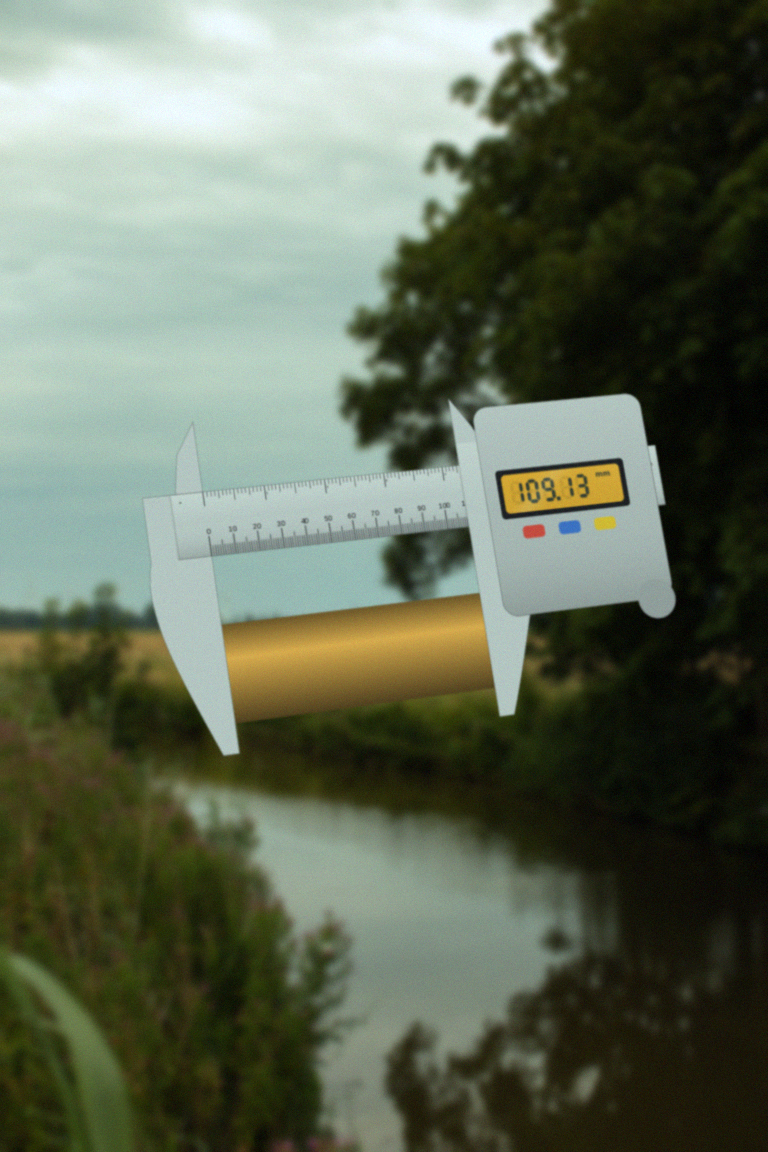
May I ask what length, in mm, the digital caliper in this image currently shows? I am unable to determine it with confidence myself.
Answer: 109.13 mm
